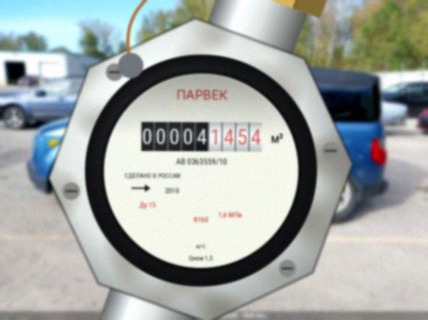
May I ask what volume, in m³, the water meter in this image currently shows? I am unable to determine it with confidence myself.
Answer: 4.1454 m³
